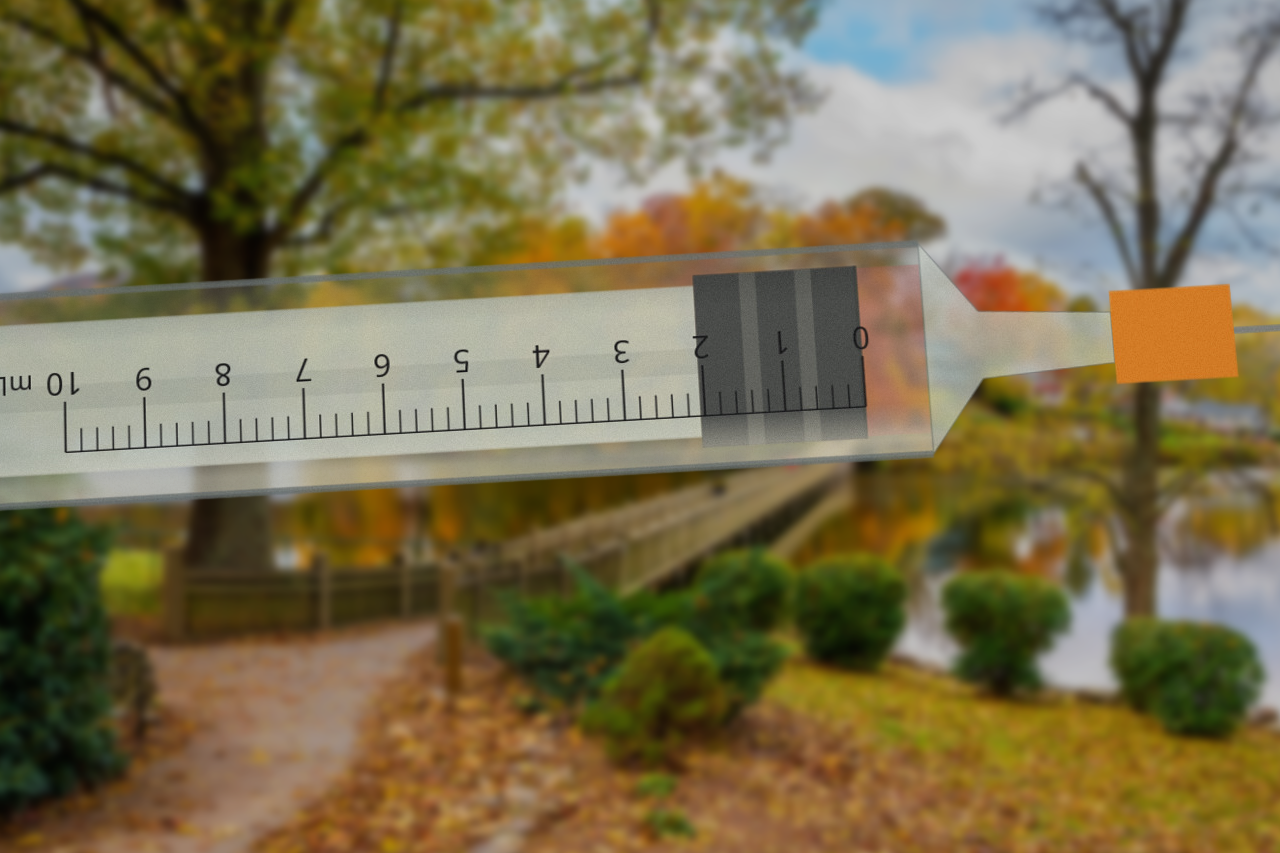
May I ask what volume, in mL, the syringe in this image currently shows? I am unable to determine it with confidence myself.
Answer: 0 mL
